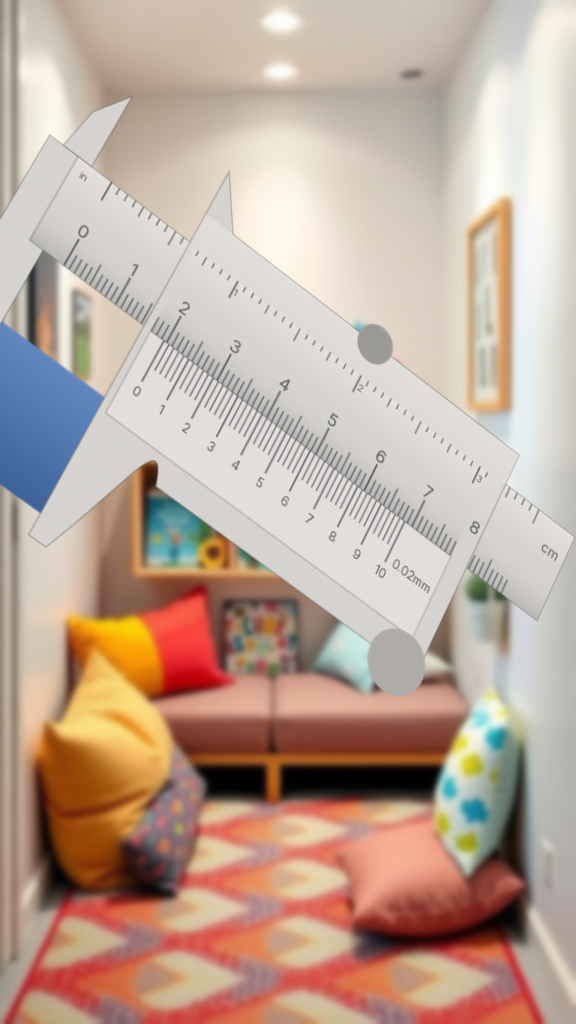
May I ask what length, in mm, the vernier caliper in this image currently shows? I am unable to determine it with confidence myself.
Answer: 19.5 mm
